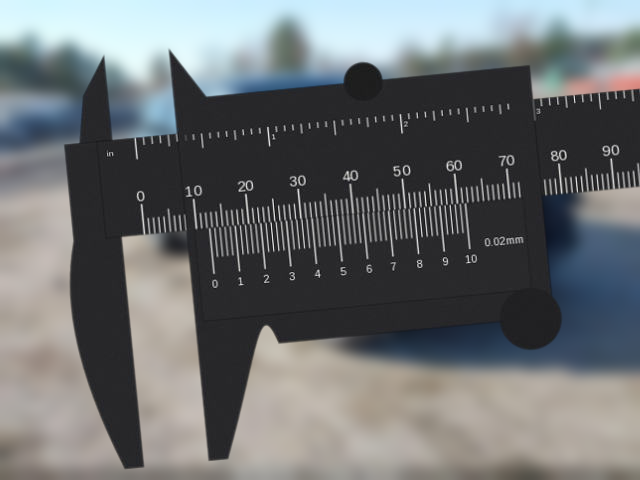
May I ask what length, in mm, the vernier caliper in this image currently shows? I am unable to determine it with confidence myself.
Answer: 12.5 mm
